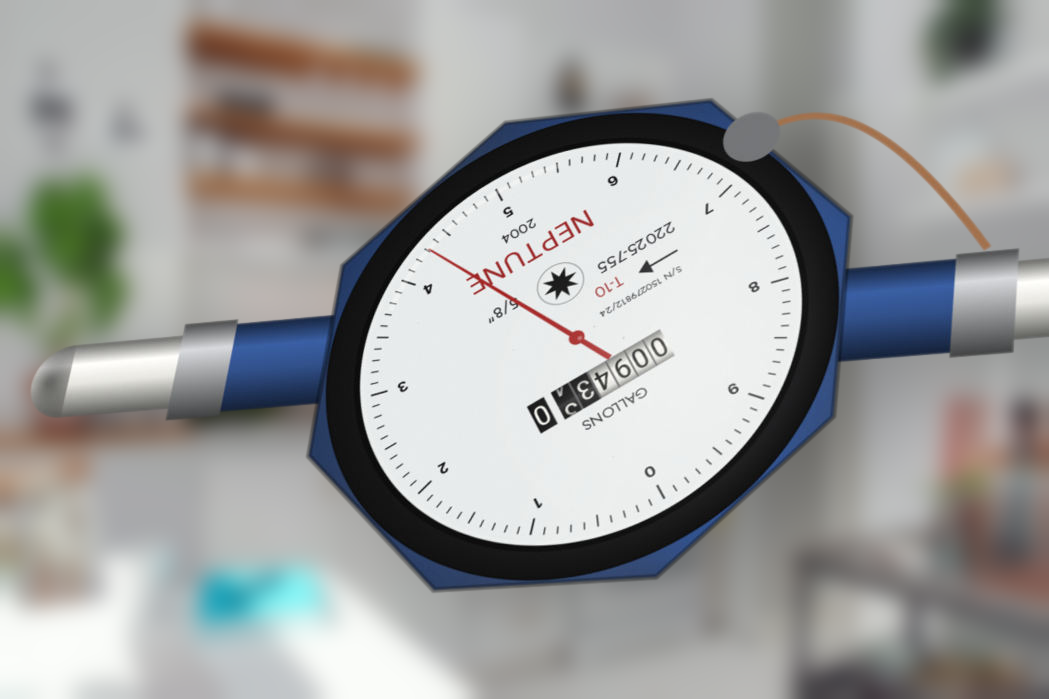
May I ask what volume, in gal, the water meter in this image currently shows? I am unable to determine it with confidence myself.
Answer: 94334.3 gal
